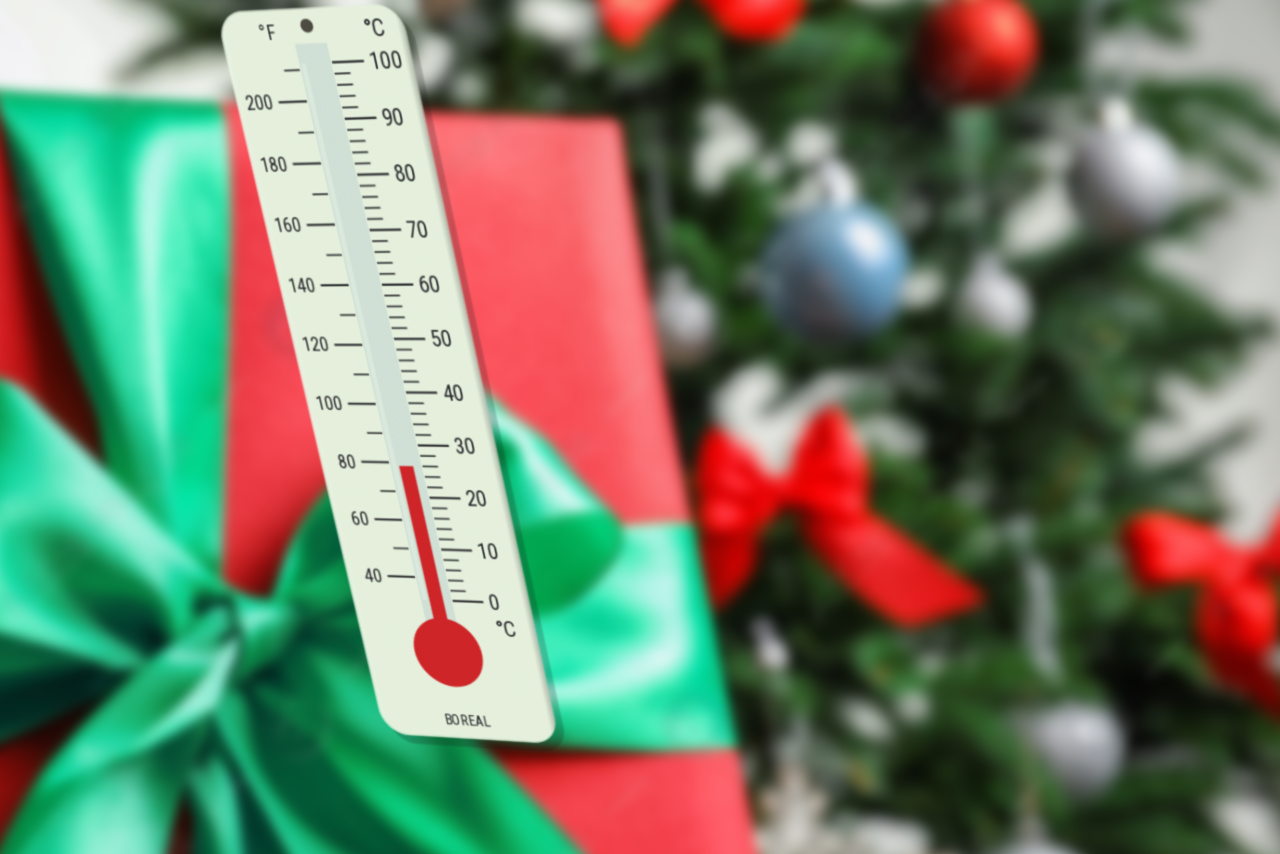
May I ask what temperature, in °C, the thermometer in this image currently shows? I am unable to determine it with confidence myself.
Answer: 26 °C
